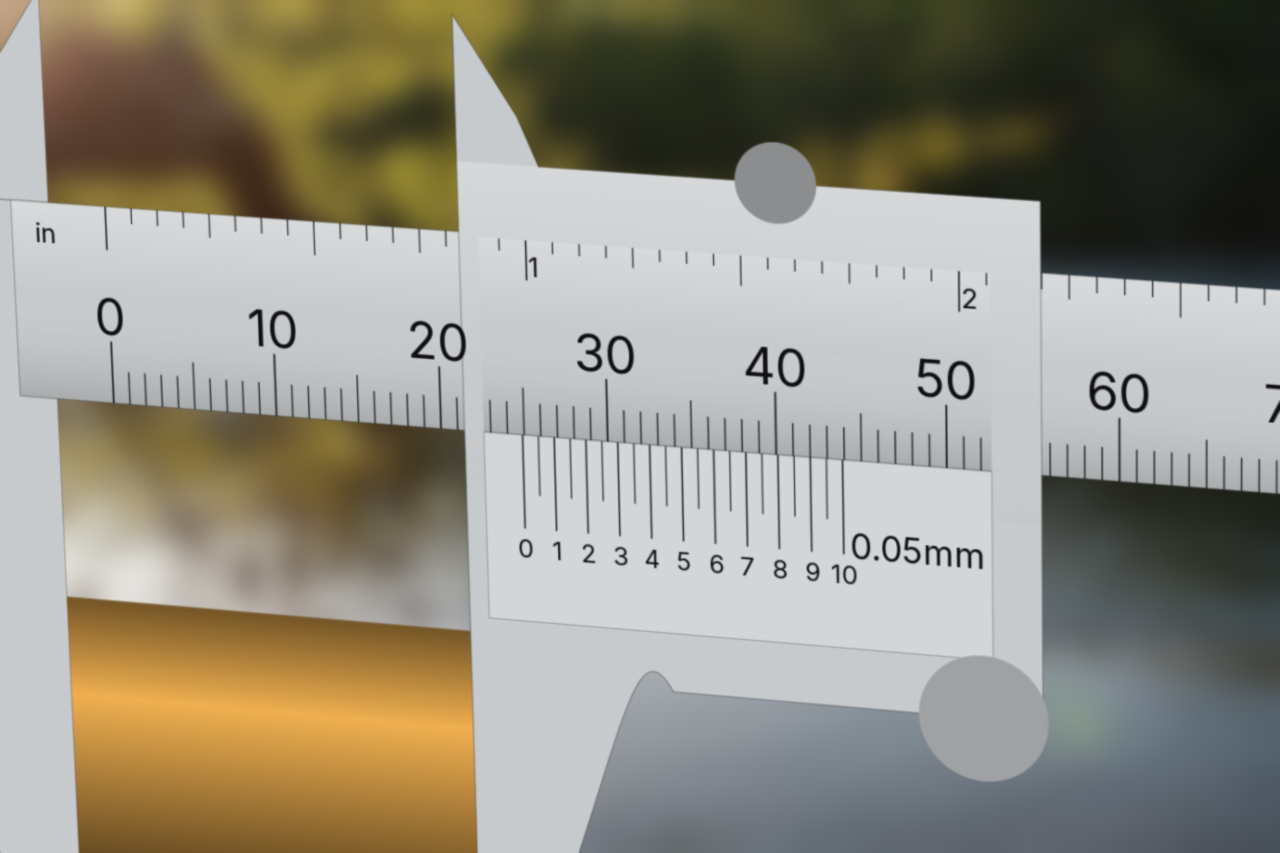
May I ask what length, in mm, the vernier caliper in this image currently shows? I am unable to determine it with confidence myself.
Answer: 24.9 mm
